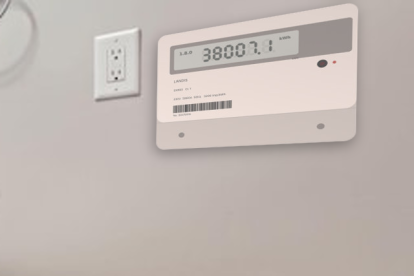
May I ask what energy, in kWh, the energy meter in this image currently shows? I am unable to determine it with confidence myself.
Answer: 38007.1 kWh
